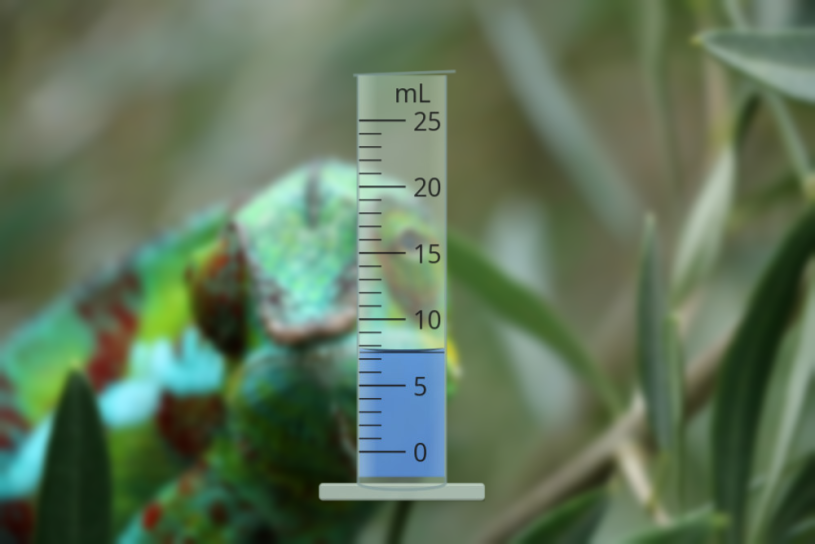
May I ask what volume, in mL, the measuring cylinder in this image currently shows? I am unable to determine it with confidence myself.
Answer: 7.5 mL
